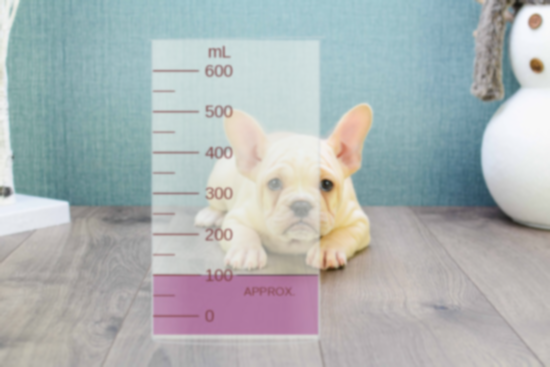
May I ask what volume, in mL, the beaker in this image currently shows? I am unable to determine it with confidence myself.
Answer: 100 mL
